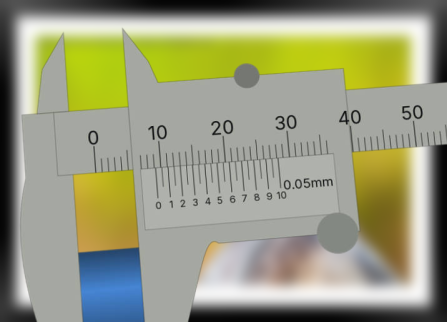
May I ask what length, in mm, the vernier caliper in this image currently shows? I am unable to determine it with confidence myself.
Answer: 9.2 mm
